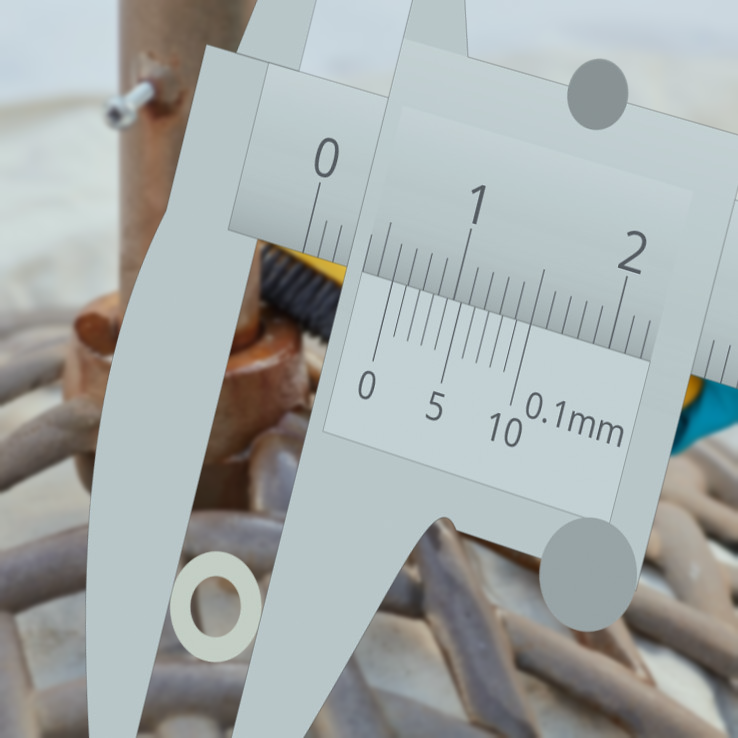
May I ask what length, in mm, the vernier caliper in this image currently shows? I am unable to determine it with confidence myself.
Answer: 6.0 mm
